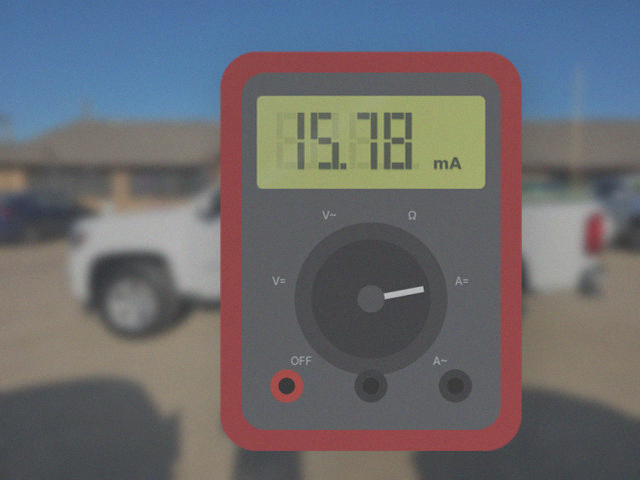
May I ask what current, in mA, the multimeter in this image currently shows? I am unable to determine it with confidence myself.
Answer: 15.78 mA
